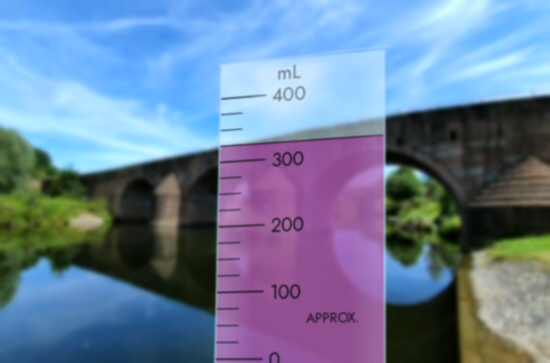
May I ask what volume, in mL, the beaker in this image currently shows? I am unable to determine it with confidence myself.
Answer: 325 mL
